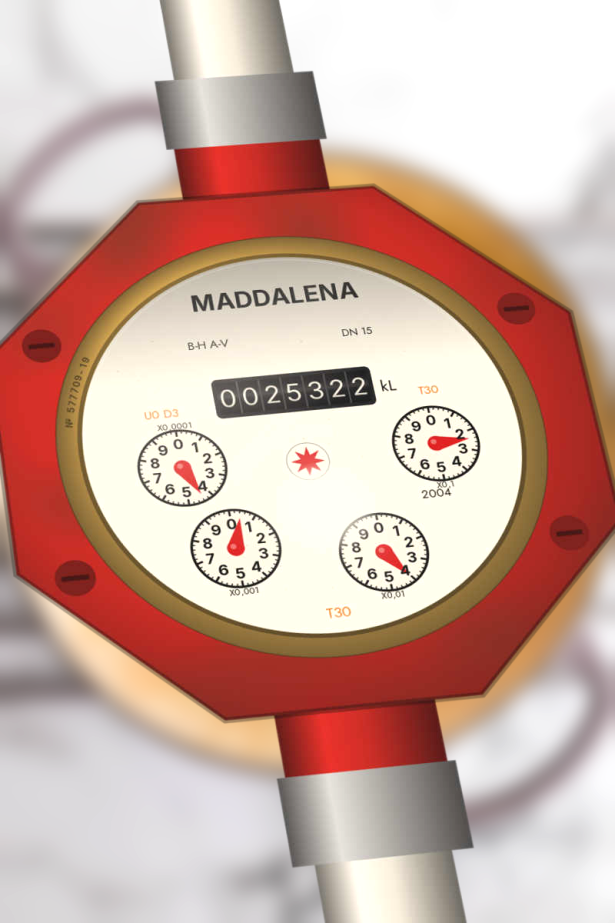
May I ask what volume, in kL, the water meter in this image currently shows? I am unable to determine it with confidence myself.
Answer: 25322.2404 kL
